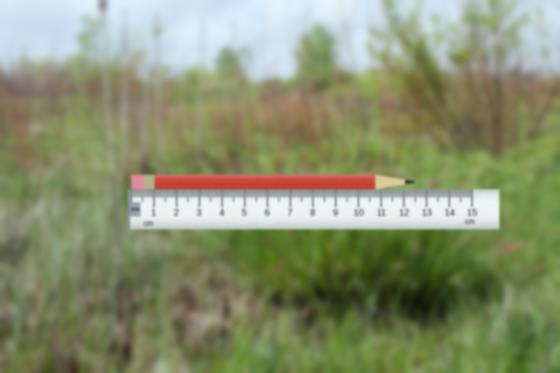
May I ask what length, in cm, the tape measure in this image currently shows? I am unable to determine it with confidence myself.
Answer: 12.5 cm
